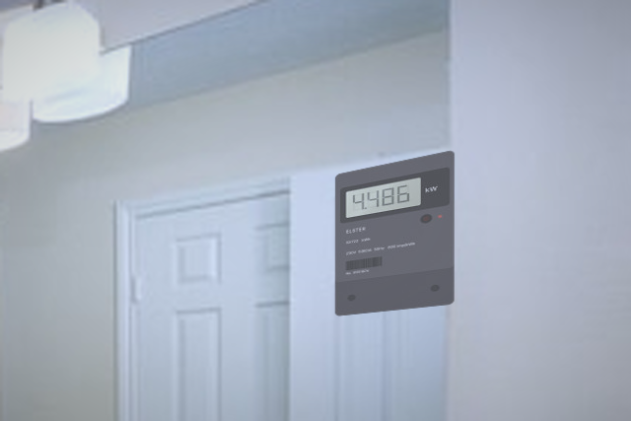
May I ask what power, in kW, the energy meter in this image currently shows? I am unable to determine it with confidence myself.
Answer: 4.486 kW
